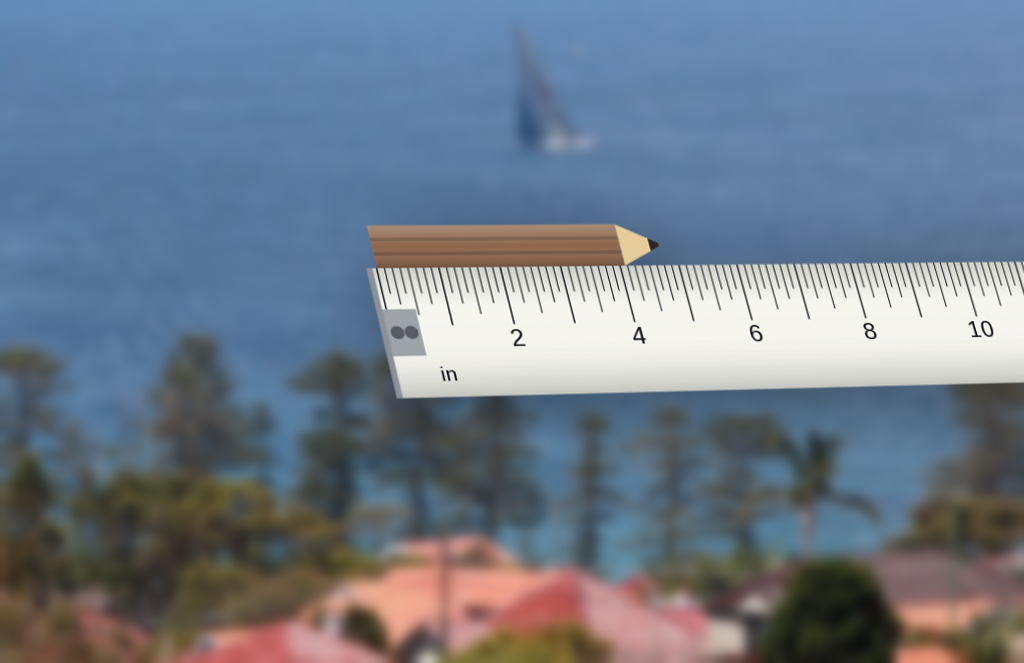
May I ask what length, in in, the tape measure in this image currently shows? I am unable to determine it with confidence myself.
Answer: 4.75 in
